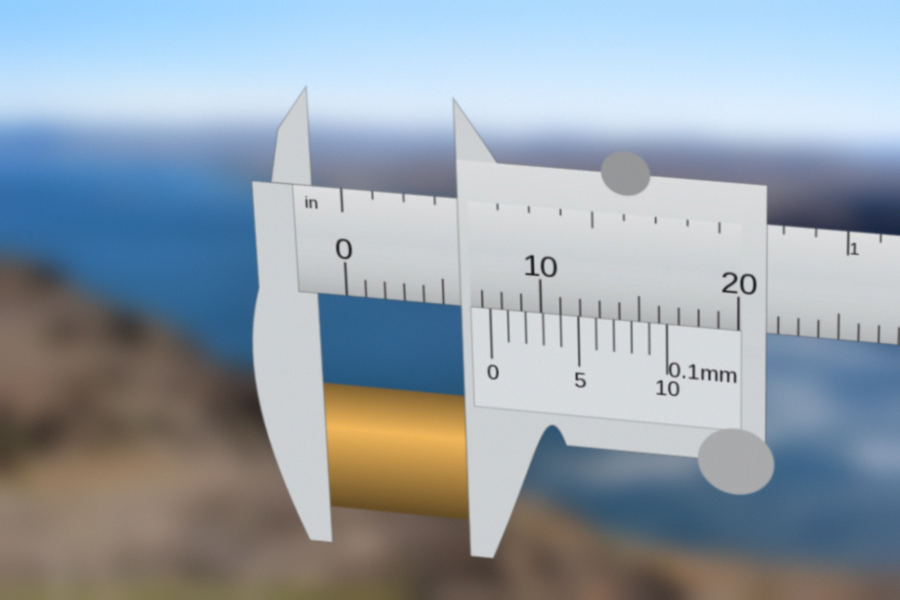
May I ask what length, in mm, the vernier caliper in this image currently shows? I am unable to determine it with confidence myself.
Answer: 7.4 mm
